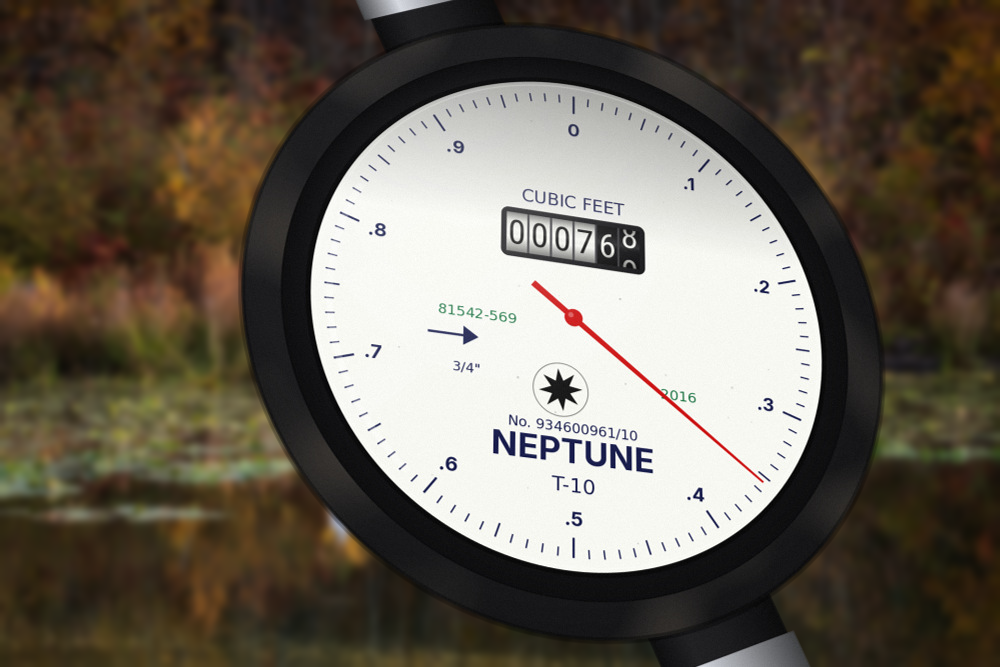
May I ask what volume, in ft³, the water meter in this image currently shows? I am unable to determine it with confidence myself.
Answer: 768.35 ft³
